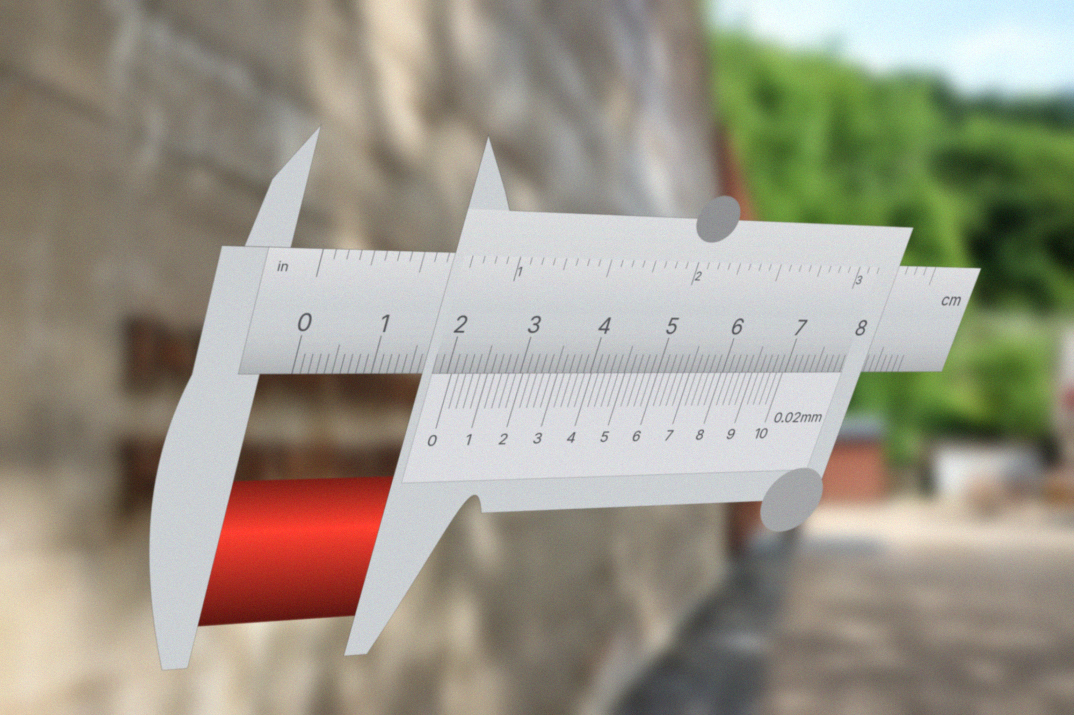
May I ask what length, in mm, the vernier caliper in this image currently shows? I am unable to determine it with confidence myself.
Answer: 20.6 mm
